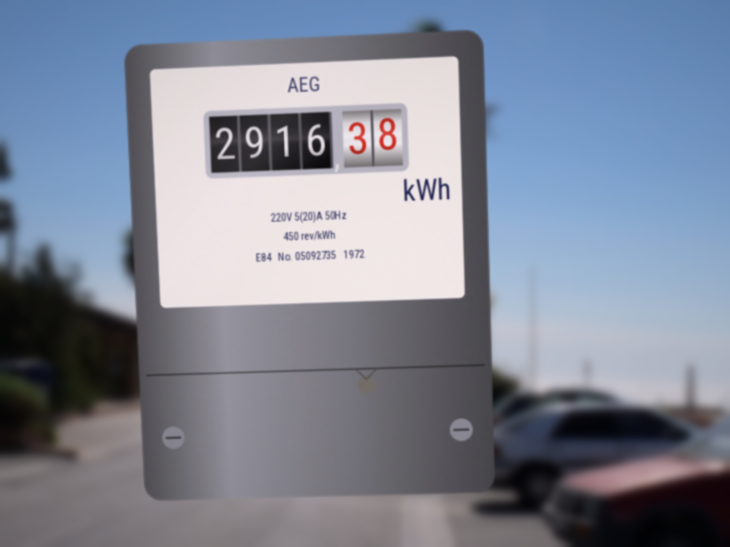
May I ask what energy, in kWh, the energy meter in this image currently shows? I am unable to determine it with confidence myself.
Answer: 2916.38 kWh
